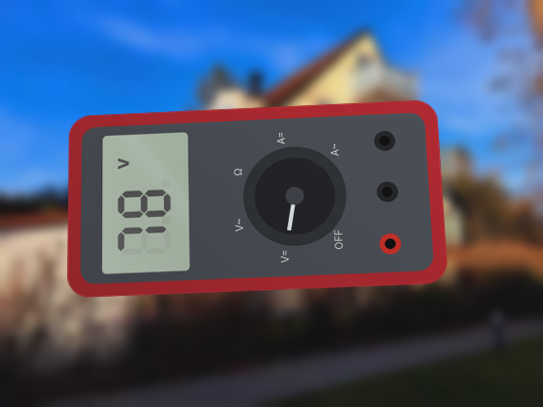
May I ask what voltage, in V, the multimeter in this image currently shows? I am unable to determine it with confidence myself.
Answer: 78 V
